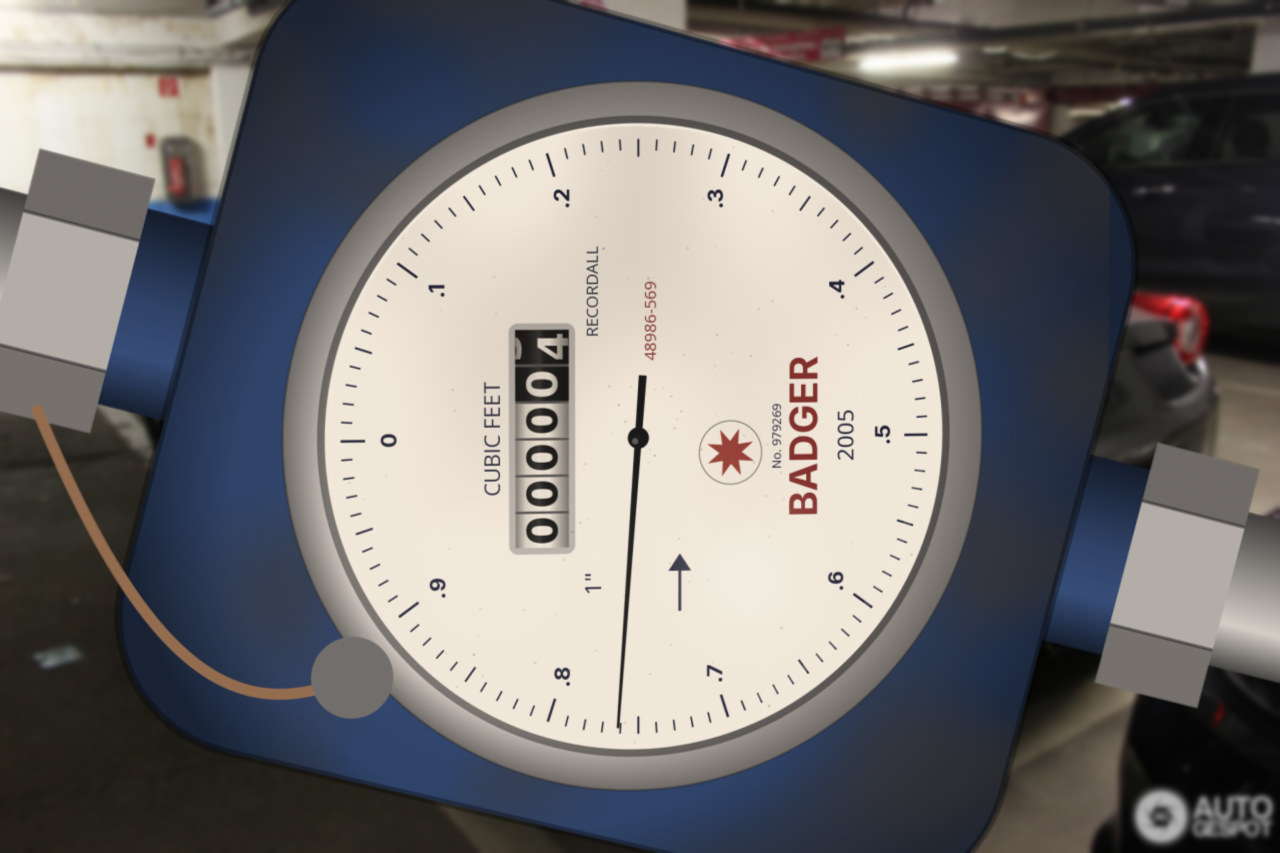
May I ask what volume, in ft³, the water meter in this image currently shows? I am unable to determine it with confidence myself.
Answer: 3.76 ft³
